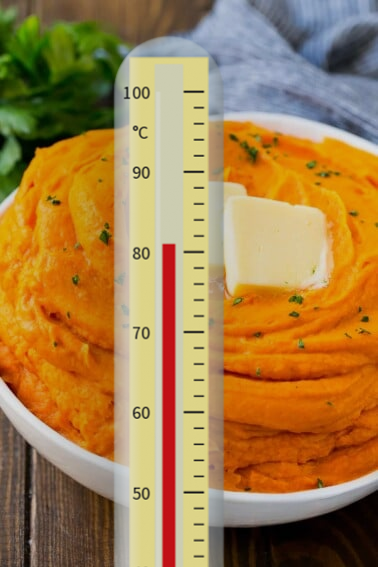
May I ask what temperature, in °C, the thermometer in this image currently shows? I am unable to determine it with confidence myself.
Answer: 81 °C
